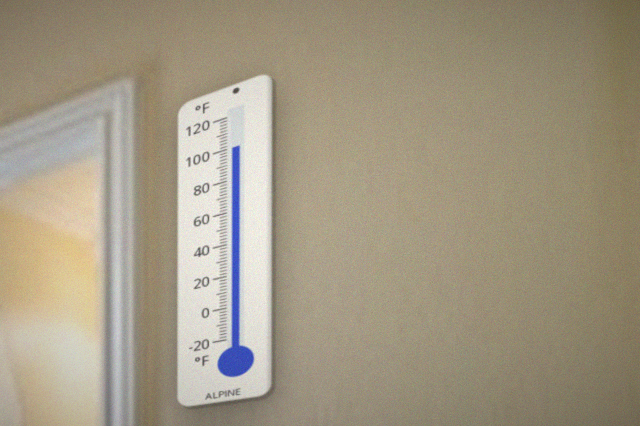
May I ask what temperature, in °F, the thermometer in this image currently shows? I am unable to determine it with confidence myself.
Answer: 100 °F
